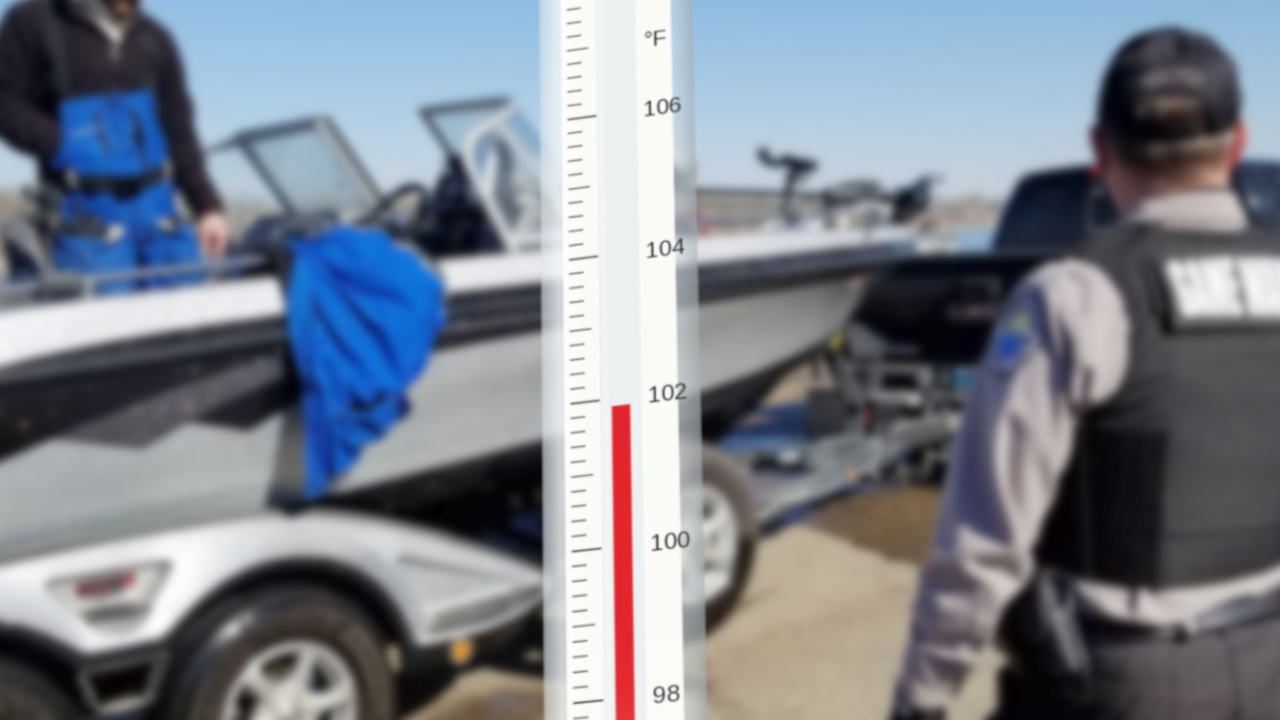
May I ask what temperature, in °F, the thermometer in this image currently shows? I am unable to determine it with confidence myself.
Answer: 101.9 °F
